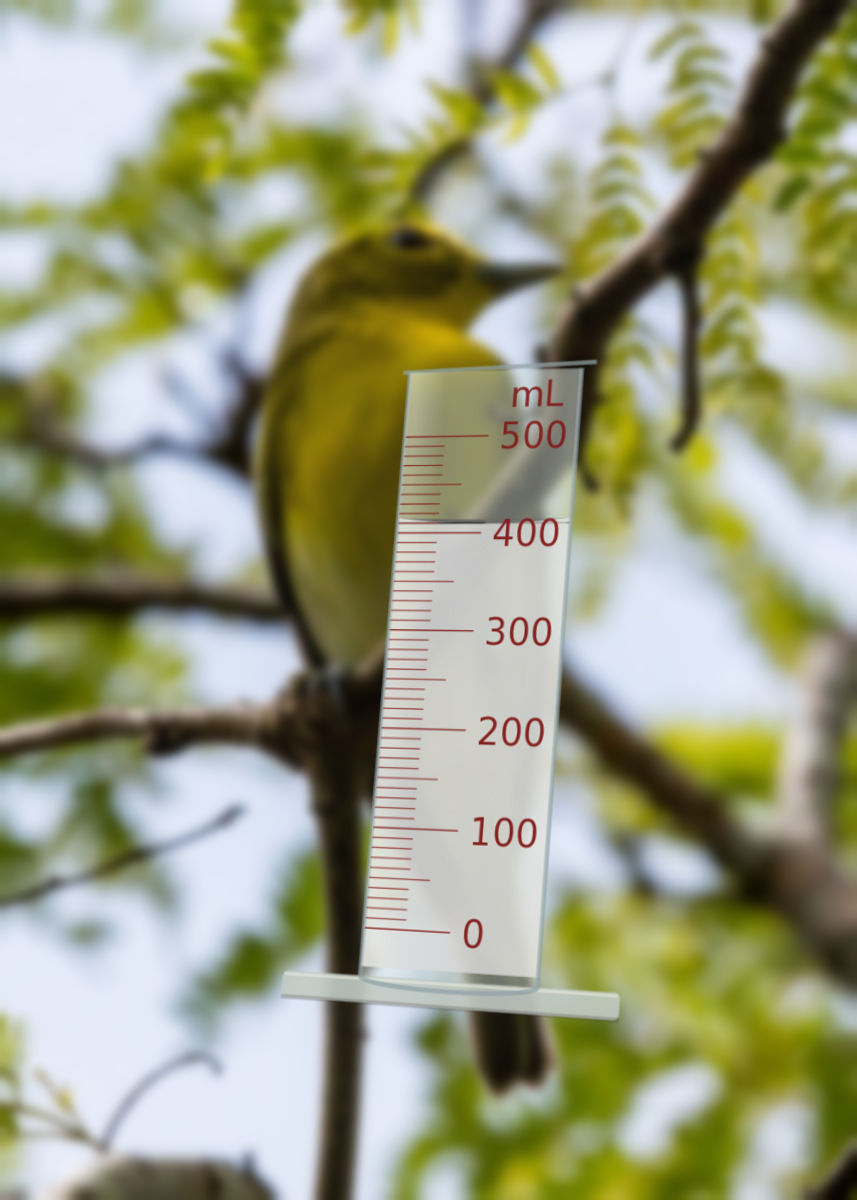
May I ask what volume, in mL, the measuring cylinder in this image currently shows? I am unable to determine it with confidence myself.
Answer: 410 mL
